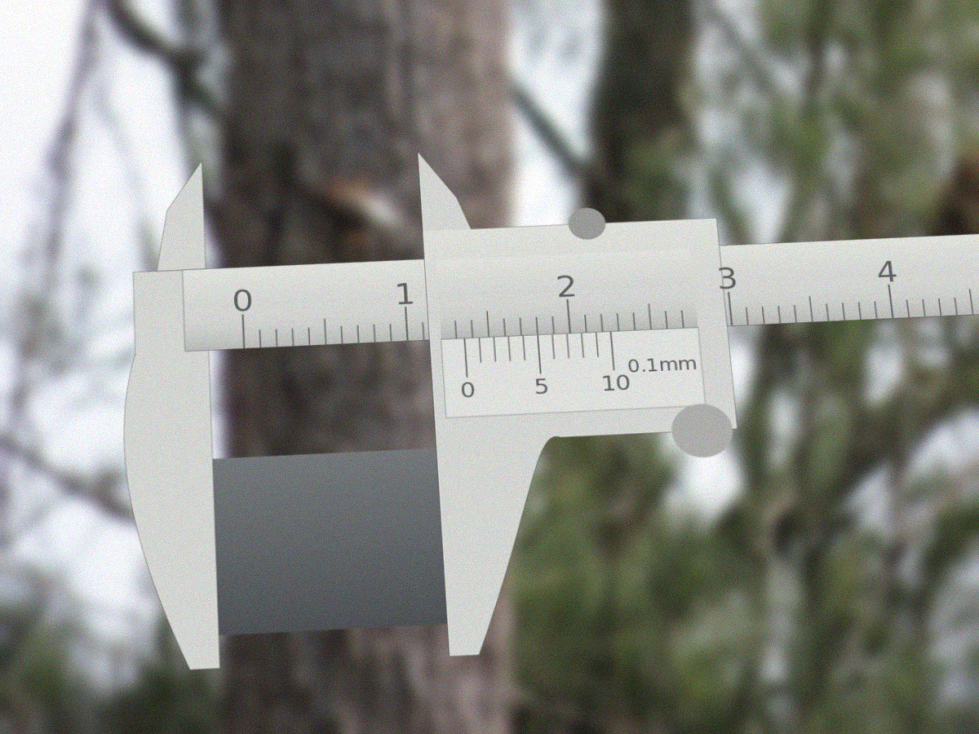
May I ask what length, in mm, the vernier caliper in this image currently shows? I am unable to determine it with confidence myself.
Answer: 13.5 mm
